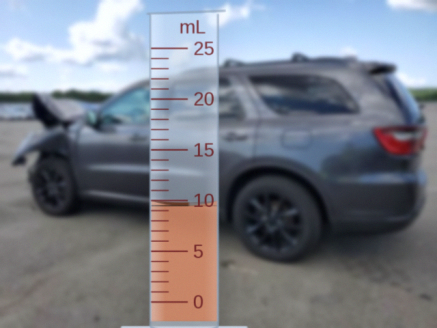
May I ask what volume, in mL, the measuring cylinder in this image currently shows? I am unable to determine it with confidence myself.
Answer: 9.5 mL
